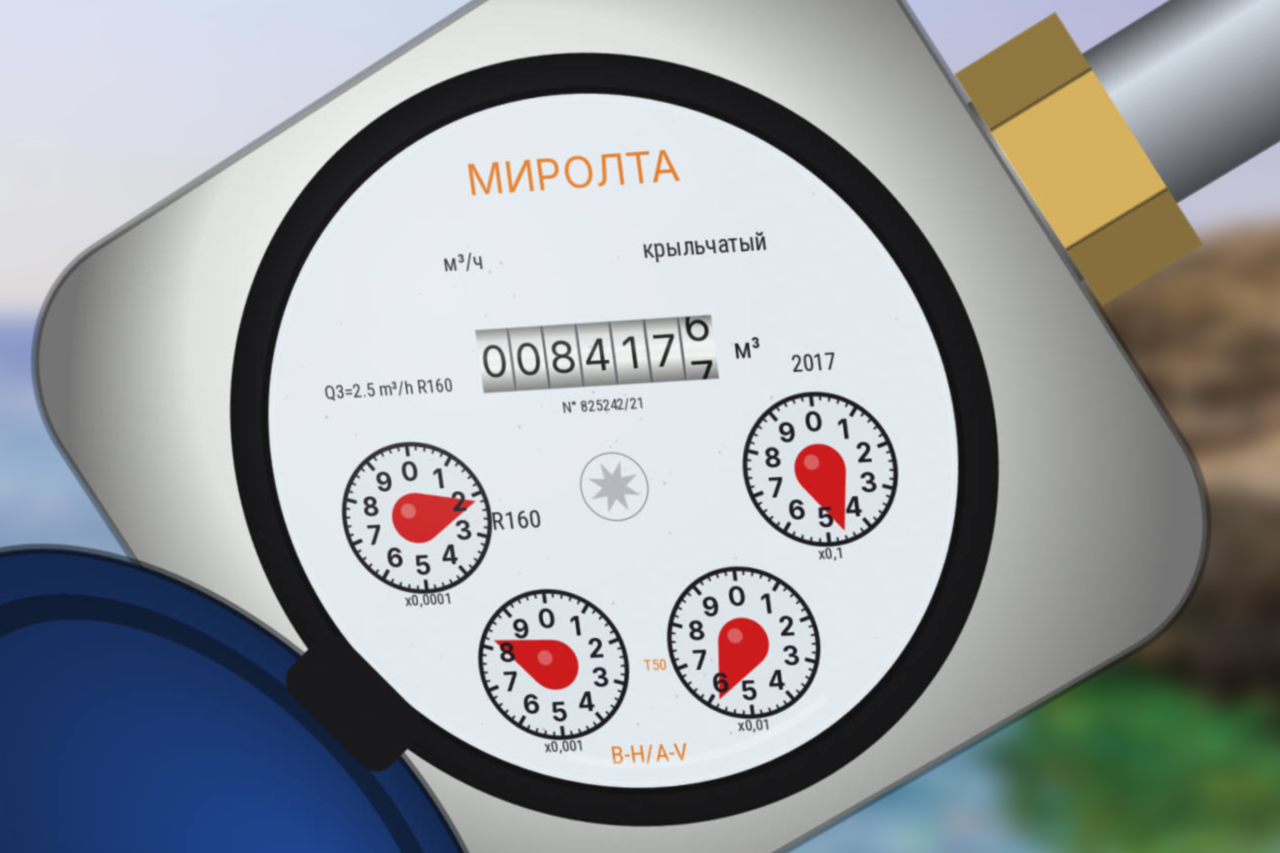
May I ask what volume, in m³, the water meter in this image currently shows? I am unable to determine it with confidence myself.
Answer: 84176.4582 m³
